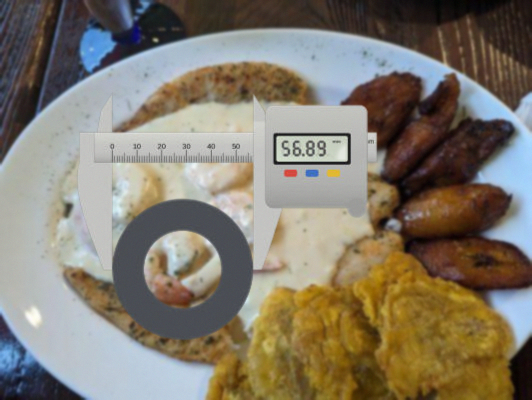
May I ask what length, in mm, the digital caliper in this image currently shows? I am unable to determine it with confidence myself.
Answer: 56.89 mm
